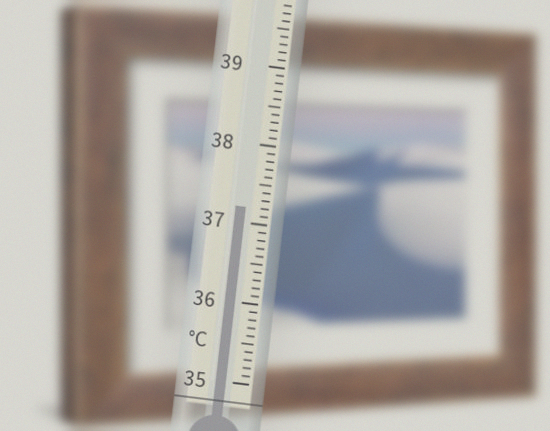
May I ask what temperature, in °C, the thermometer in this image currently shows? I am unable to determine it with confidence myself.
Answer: 37.2 °C
